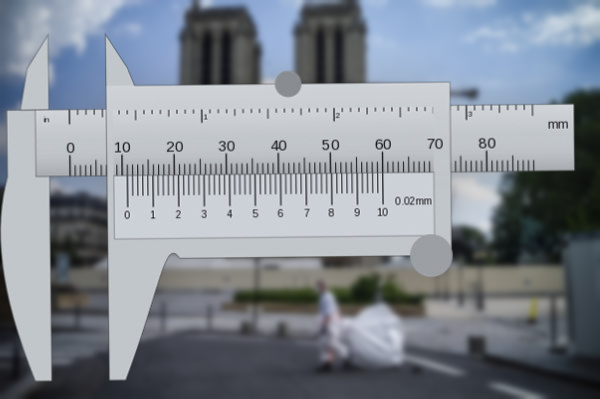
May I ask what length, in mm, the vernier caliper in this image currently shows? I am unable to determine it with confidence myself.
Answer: 11.0 mm
